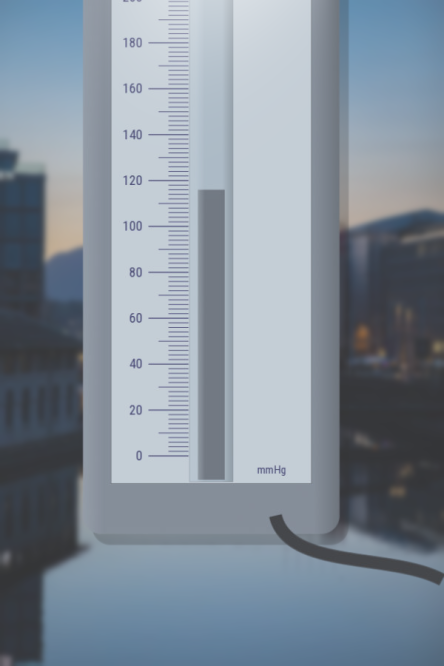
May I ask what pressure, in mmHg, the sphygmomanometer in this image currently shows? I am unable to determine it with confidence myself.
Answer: 116 mmHg
